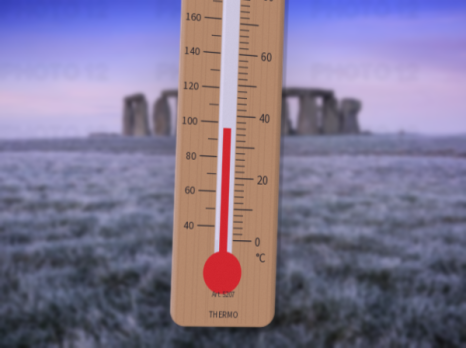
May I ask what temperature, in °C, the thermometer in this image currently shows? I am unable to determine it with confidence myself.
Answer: 36 °C
